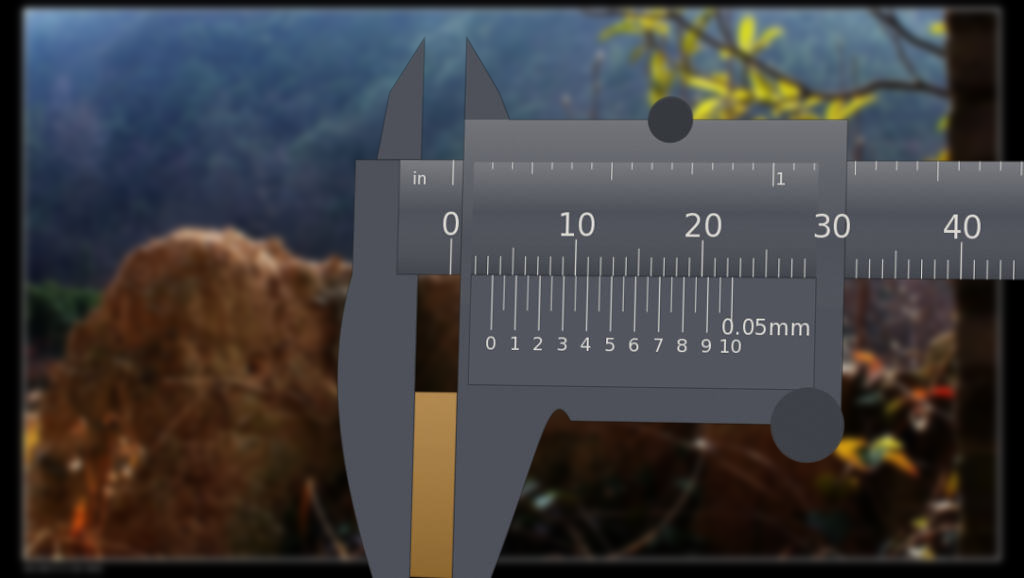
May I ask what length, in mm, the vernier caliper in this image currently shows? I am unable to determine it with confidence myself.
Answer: 3.4 mm
